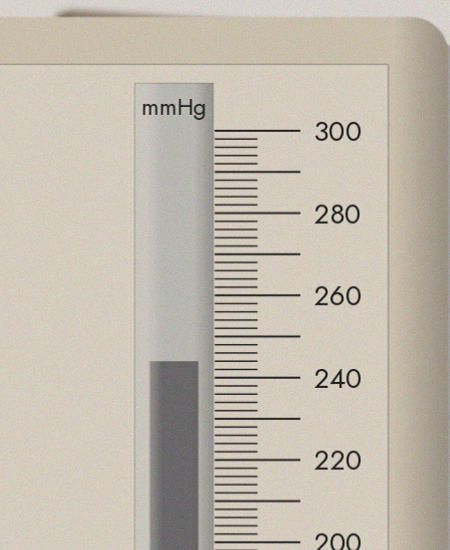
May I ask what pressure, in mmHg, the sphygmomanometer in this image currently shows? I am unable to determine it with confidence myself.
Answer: 244 mmHg
